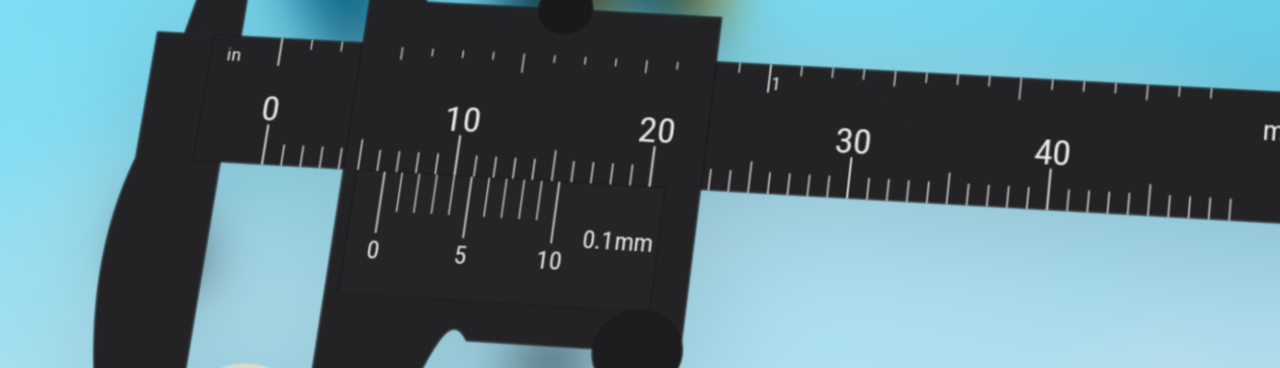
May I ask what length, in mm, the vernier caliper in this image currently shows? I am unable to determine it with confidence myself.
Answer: 6.4 mm
